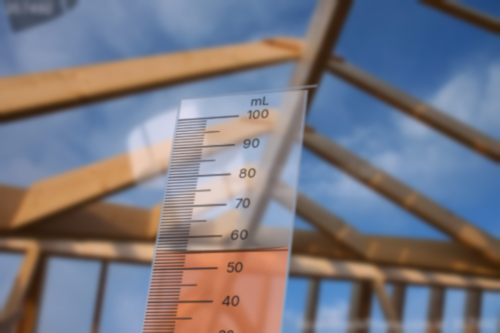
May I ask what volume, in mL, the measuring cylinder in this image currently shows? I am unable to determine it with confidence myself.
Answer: 55 mL
